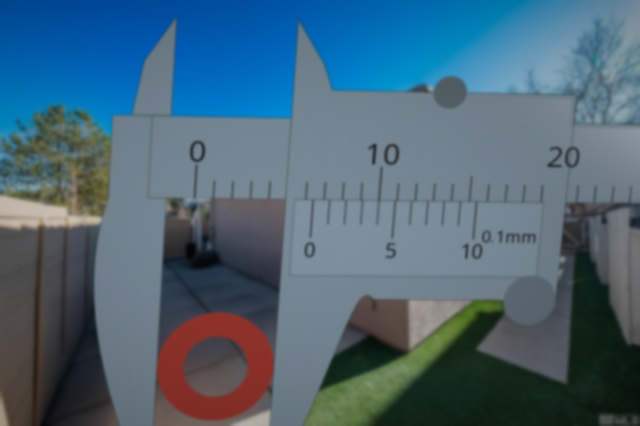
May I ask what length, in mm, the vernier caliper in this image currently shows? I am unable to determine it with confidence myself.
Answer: 6.4 mm
